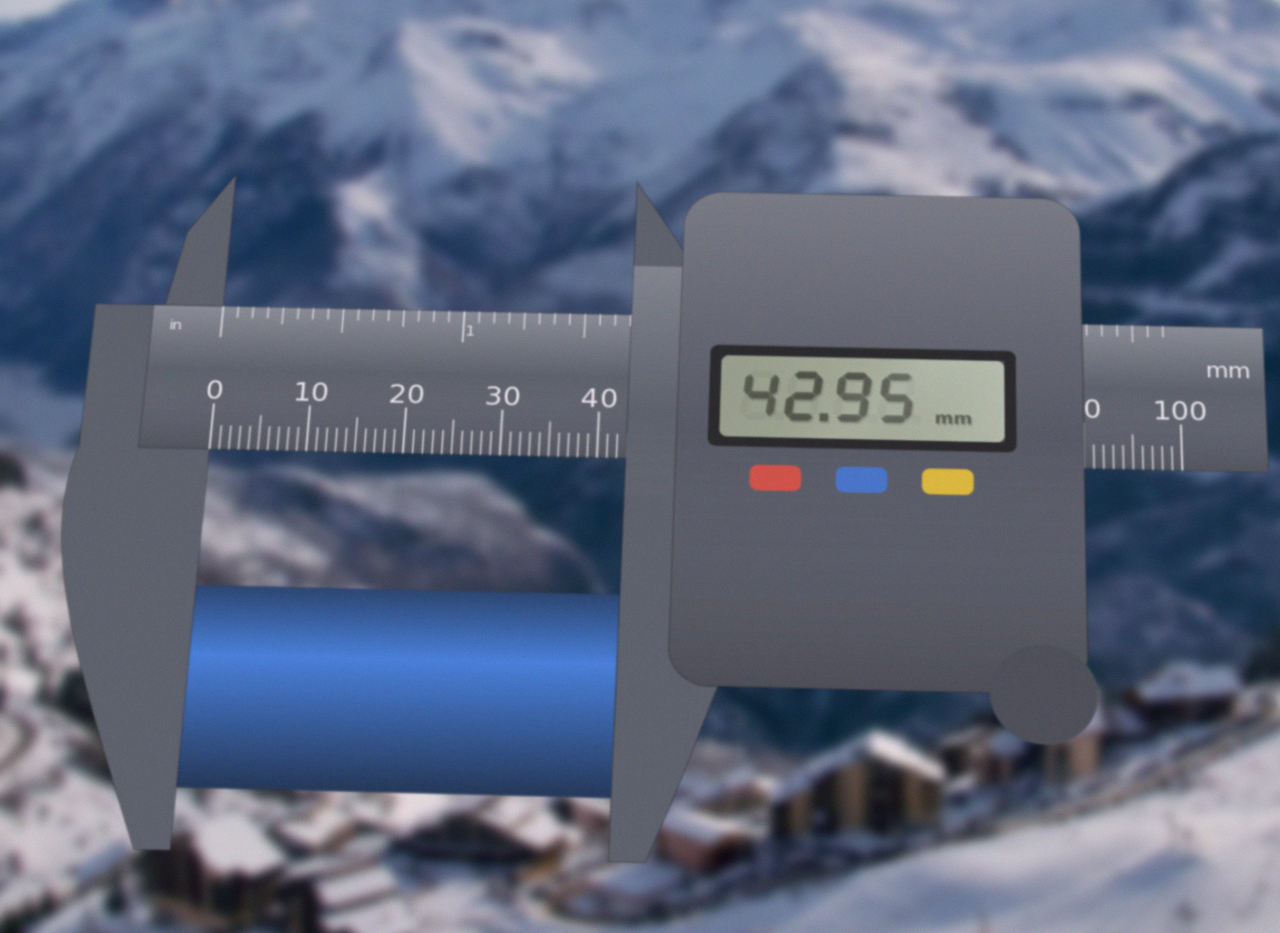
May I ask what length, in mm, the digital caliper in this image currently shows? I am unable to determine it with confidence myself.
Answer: 42.95 mm
